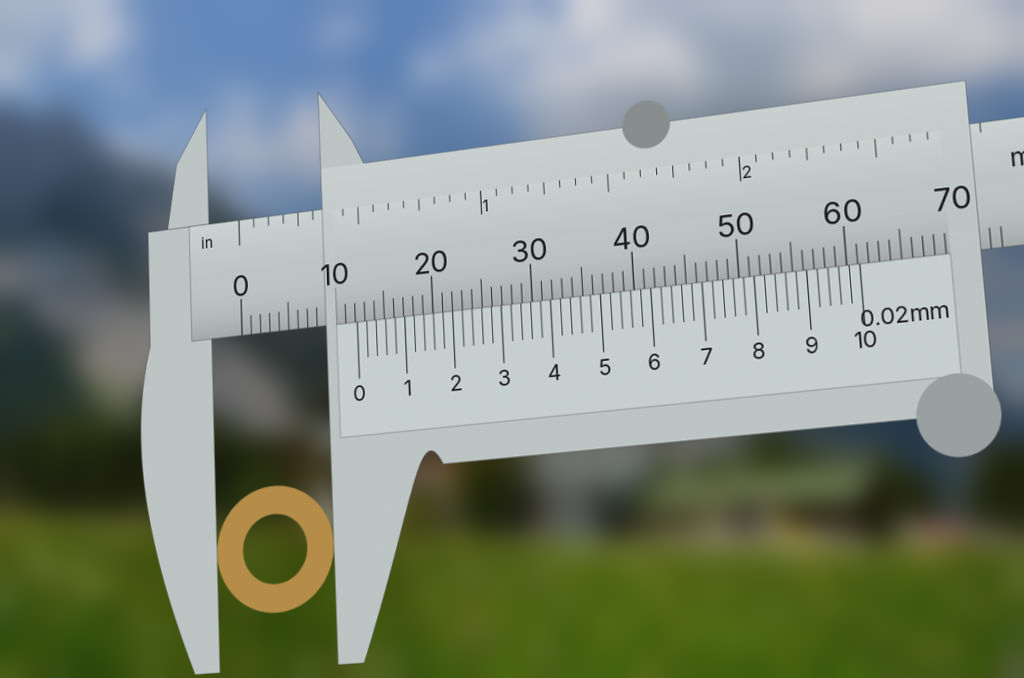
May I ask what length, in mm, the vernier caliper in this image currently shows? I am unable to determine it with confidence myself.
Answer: 12.2 mm
